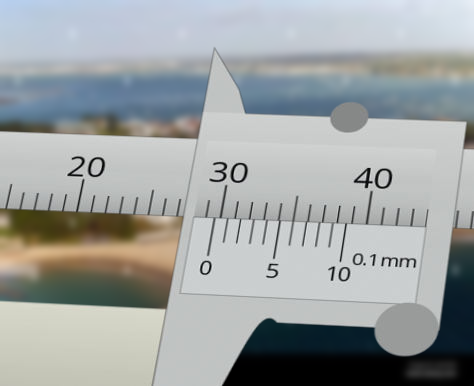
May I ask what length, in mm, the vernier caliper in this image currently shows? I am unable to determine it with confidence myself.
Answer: 29.6 mm
